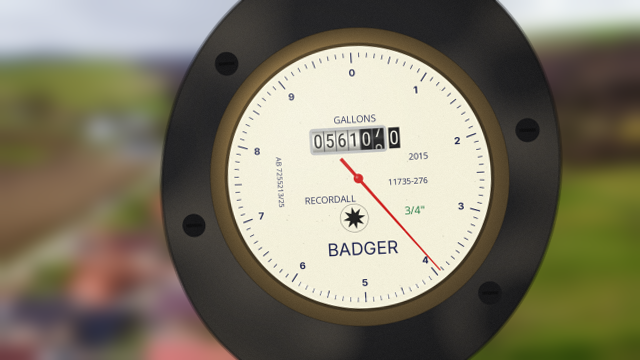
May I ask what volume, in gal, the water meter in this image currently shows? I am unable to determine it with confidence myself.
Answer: 561073.9 gal
